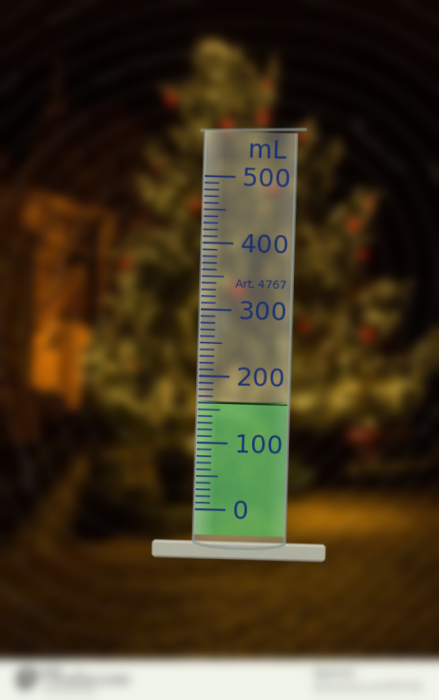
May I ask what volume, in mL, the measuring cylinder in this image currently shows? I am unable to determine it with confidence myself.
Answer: 160 mL
